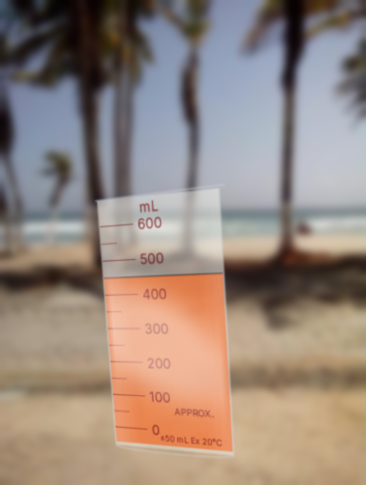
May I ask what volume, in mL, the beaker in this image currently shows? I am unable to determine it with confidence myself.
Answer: 450 mL
